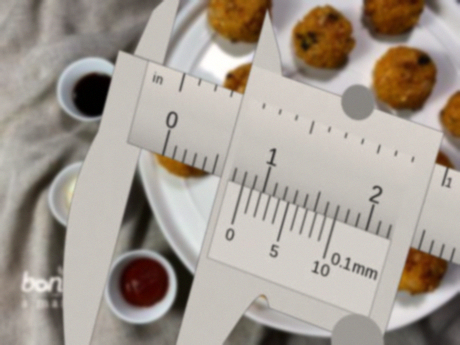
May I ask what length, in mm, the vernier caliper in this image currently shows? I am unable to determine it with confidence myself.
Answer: 8.0 mm
